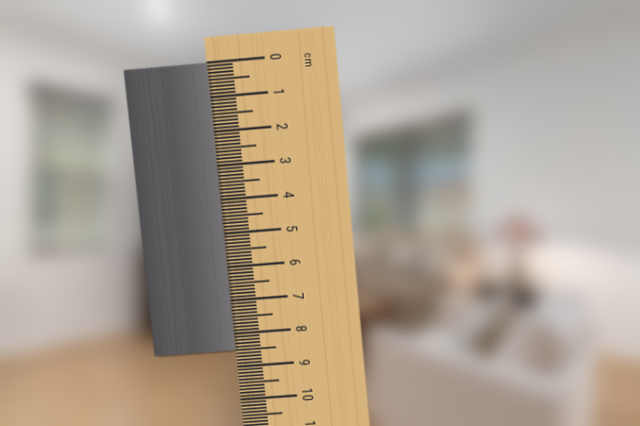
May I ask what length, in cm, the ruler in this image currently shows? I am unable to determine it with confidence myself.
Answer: 8.5 cm
